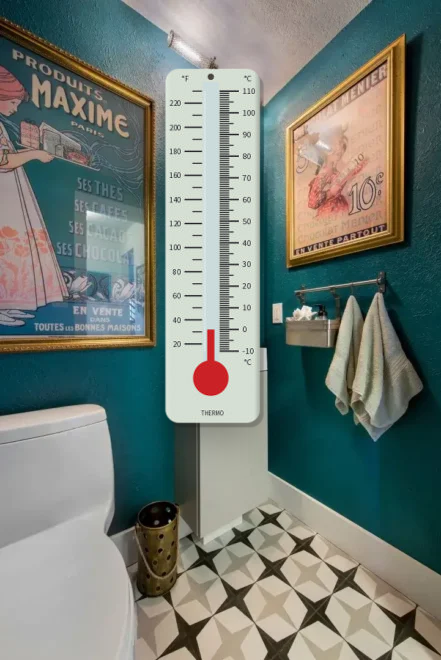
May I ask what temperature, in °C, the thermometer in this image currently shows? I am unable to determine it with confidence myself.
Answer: 0 °C
